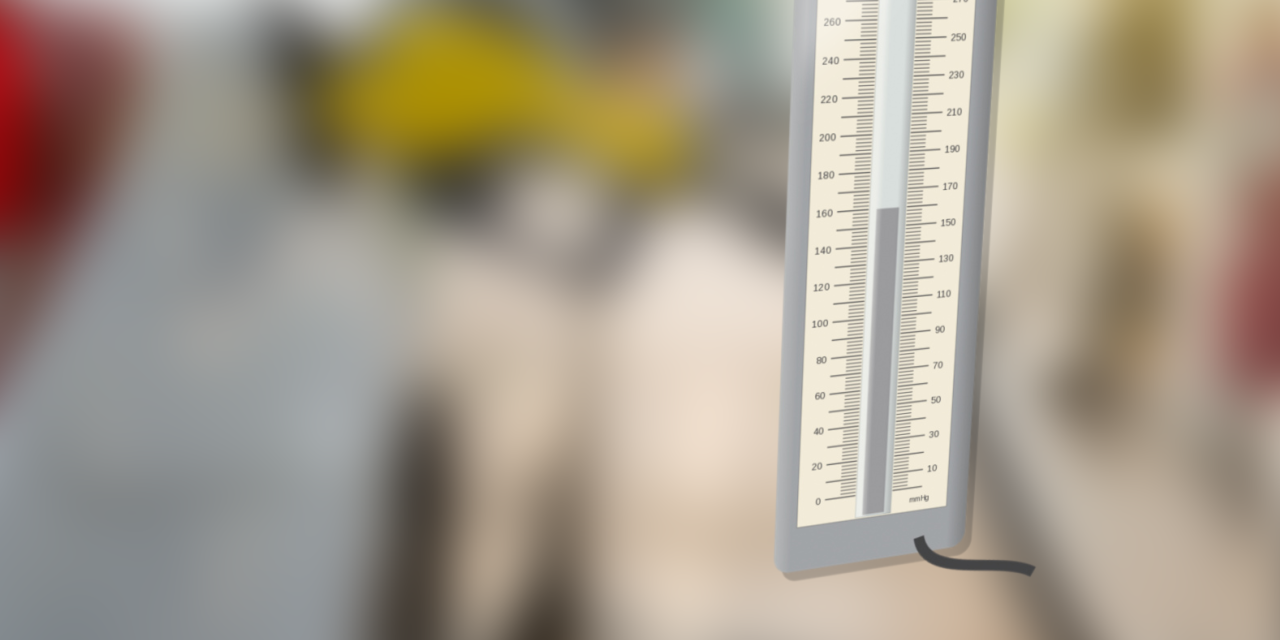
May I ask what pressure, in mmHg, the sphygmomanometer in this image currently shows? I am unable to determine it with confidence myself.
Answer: 160 mmHg
